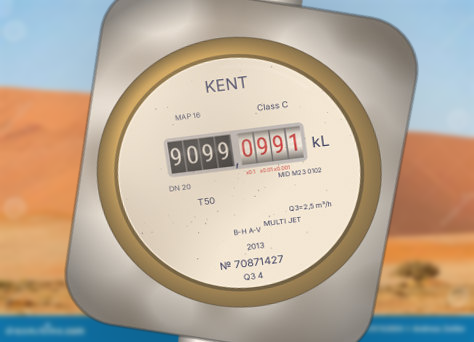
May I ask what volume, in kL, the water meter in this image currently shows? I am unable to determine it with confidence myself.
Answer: 9099.0991 kL
